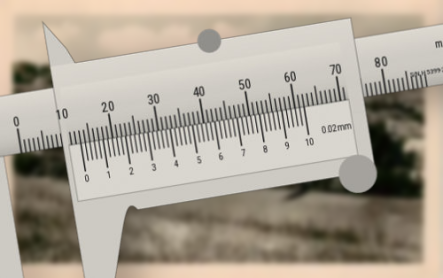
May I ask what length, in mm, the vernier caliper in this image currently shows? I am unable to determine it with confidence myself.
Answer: 13.0 mm
